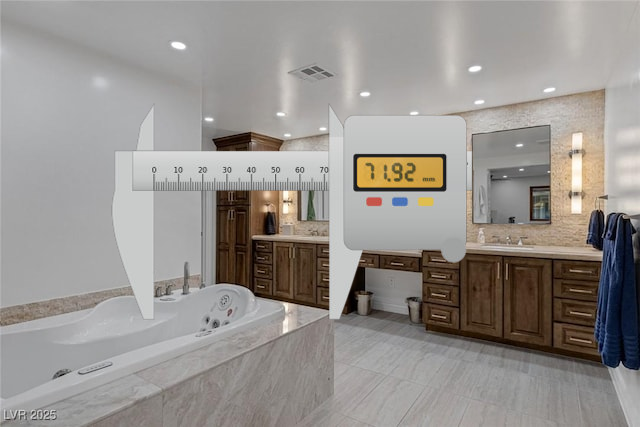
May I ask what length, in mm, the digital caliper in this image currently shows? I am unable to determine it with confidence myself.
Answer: 71.92 mm
